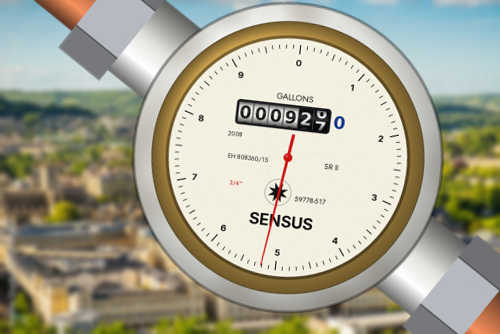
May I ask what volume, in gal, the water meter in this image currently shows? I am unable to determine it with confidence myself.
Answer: 9265.2 gal
